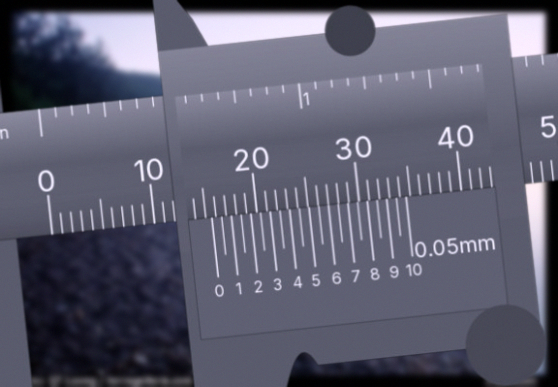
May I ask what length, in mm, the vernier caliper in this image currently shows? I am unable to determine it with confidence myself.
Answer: 15.6 mm
